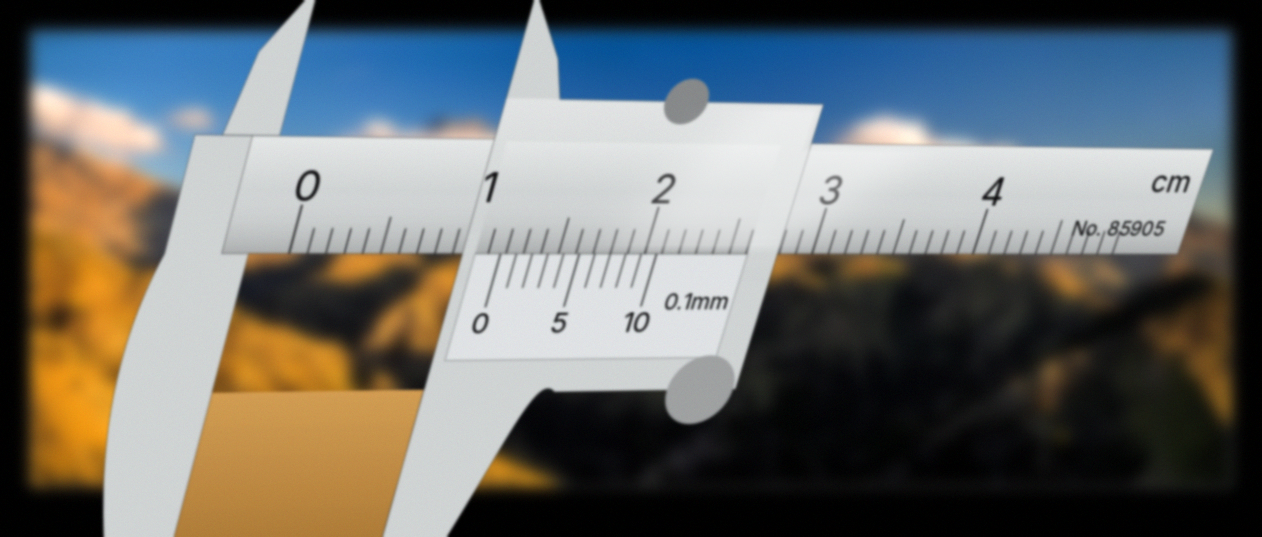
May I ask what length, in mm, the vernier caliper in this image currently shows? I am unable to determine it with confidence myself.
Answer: 11.7 mm
